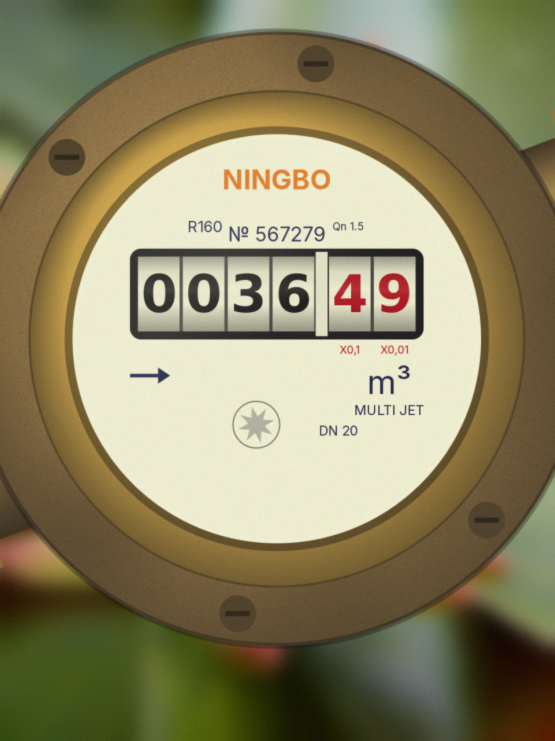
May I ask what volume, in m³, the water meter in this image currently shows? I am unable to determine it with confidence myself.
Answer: 36.49 m³
